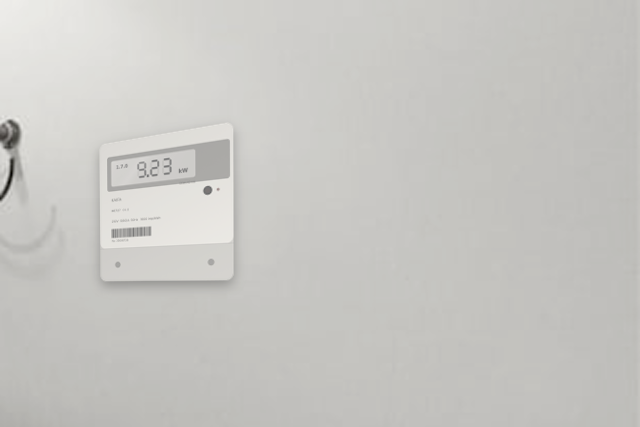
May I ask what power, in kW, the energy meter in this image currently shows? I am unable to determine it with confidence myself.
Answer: 9.23 kW
